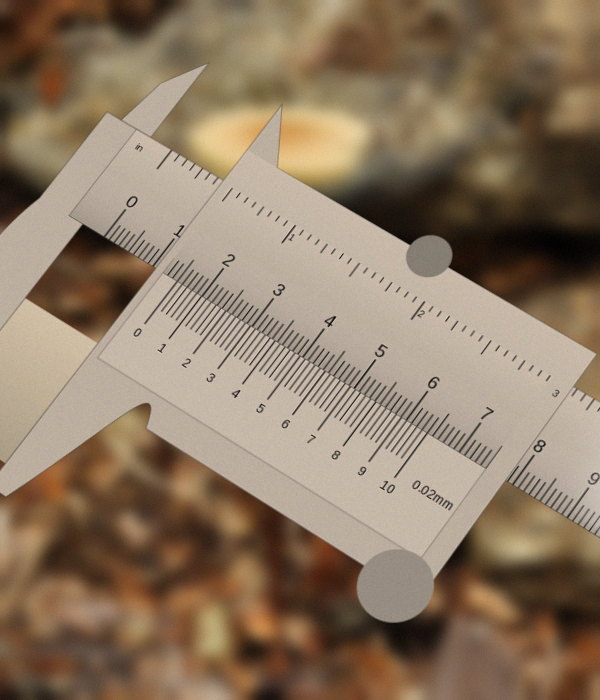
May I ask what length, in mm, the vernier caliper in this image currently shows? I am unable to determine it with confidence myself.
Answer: 15.0 mm
